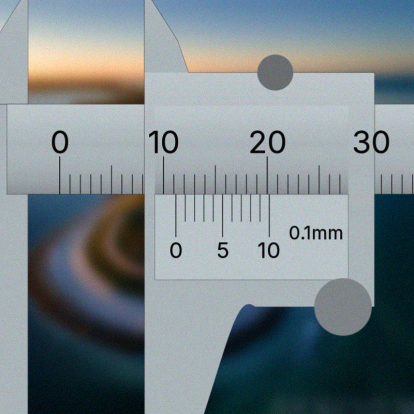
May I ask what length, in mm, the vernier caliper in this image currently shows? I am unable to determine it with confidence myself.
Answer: 11.2 mm
